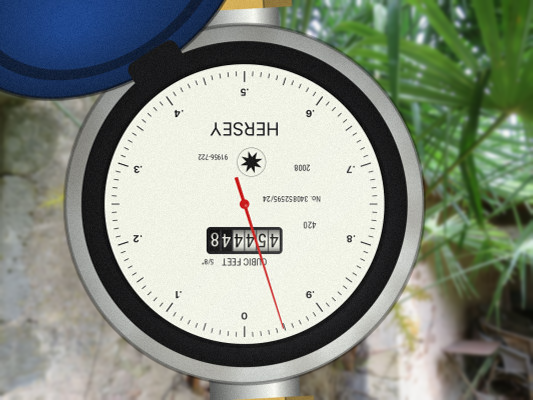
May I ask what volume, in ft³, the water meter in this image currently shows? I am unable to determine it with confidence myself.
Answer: 454447.95 ft³
